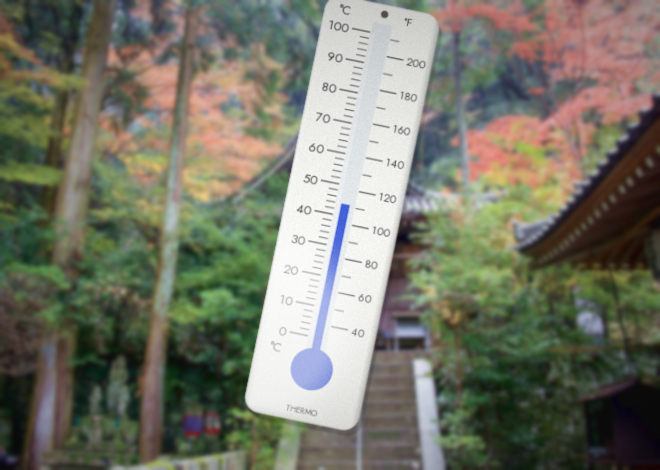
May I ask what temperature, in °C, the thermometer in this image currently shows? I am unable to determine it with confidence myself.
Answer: 44 °C
